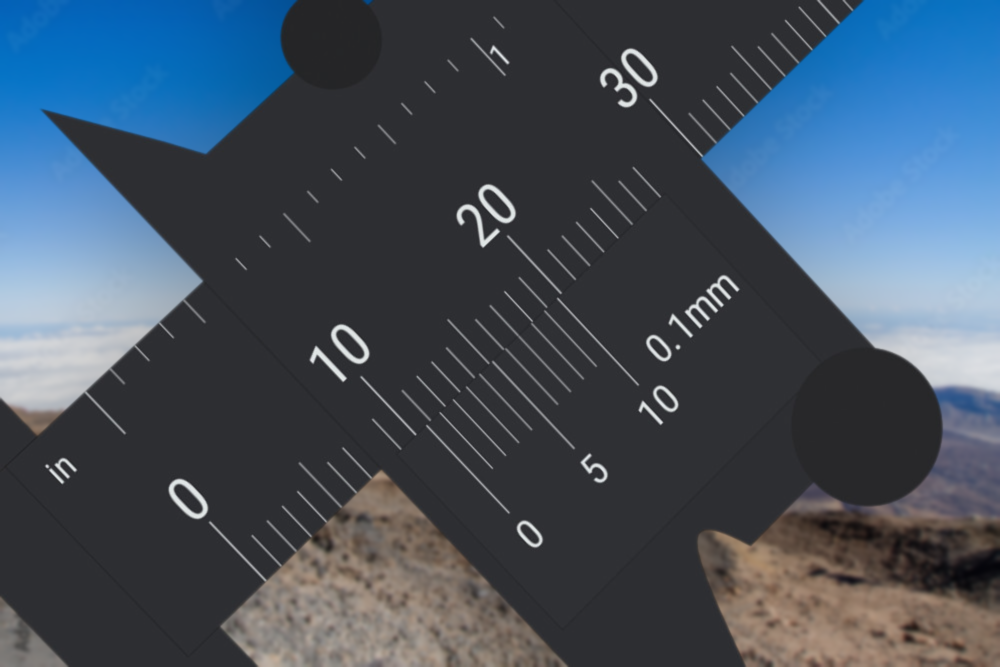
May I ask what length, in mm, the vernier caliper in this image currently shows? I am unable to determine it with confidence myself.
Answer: 10.7 mm
